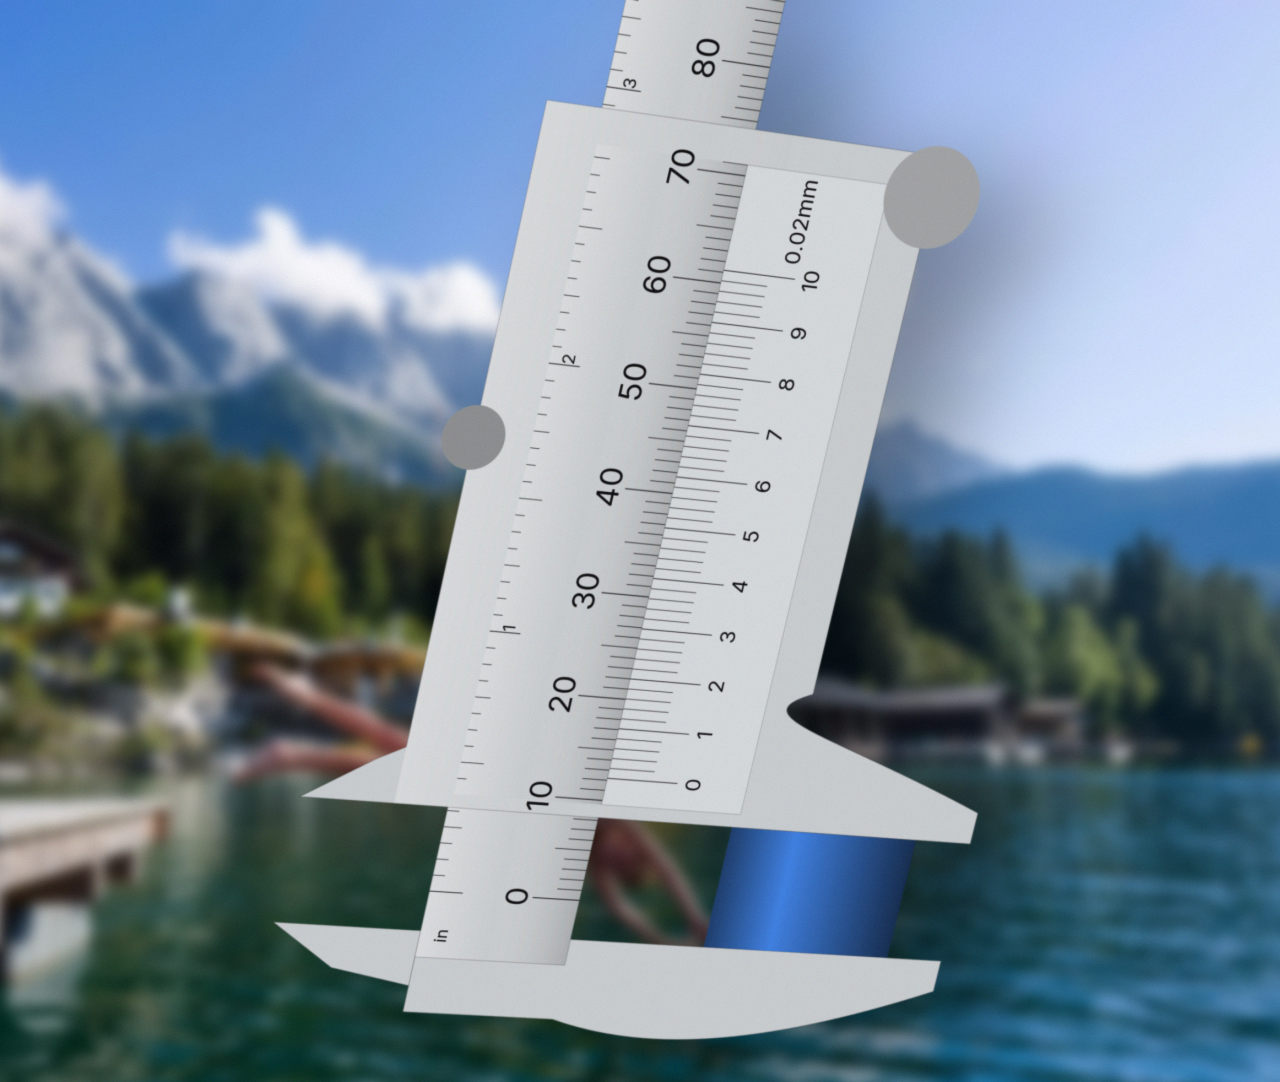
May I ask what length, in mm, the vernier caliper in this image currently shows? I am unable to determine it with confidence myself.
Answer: 12.2 mm
